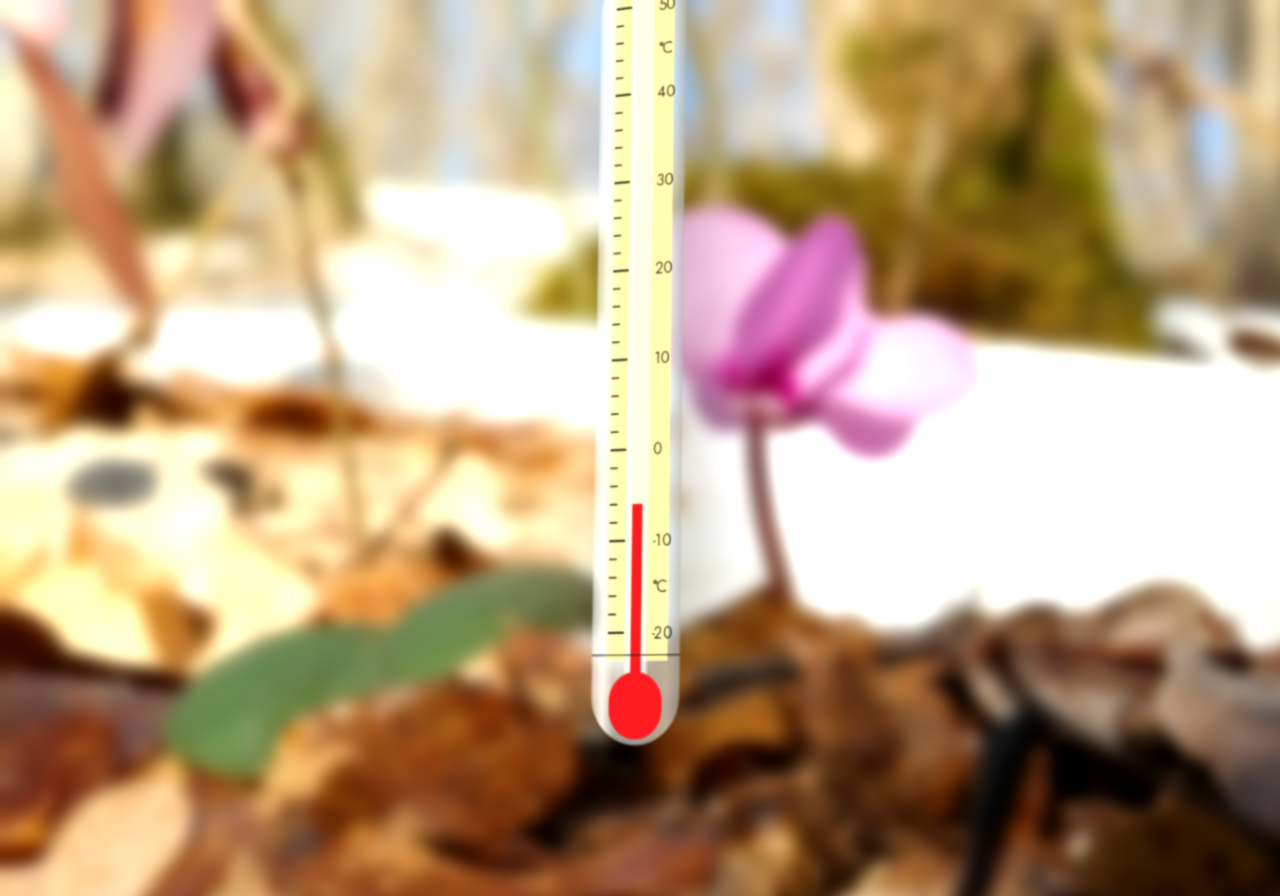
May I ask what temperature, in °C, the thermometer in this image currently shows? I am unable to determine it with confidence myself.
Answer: -6 °C
